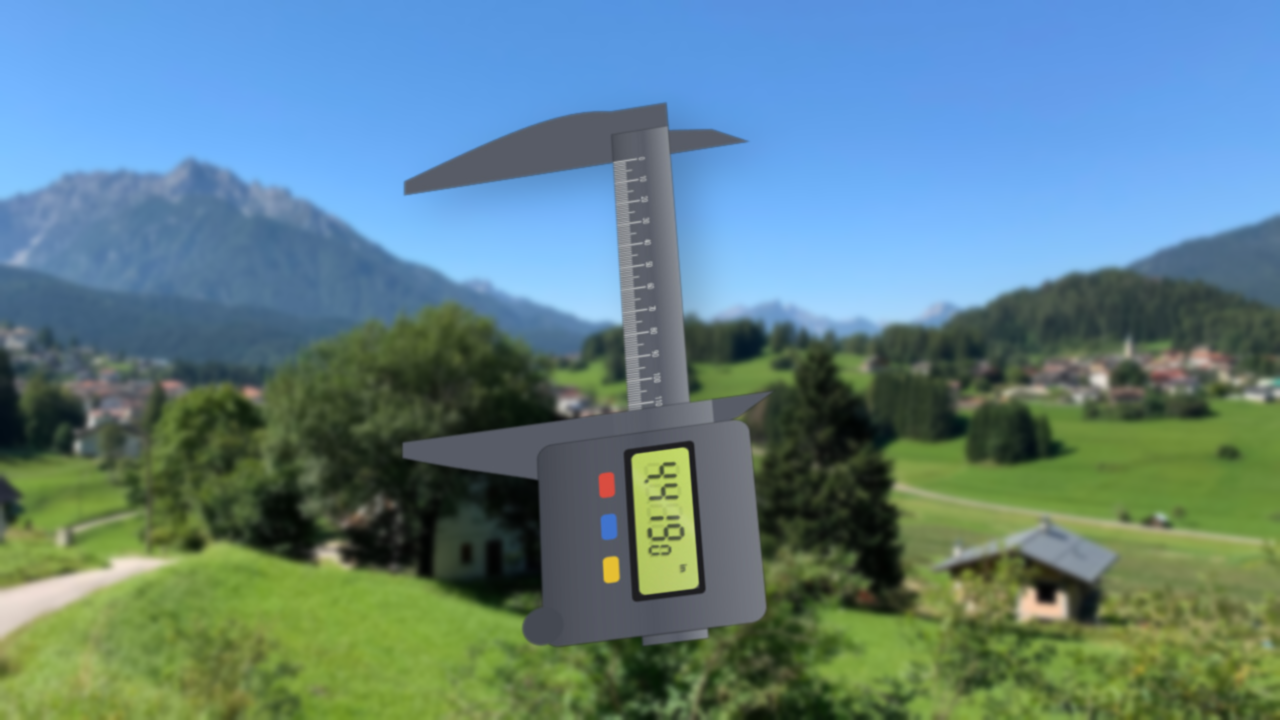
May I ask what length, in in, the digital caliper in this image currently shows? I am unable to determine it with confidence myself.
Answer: 4.4190 in
